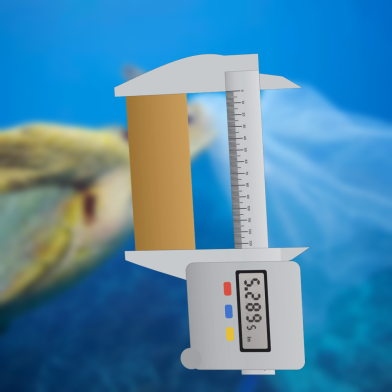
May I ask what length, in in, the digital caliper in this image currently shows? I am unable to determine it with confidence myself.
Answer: 5.2895 in
